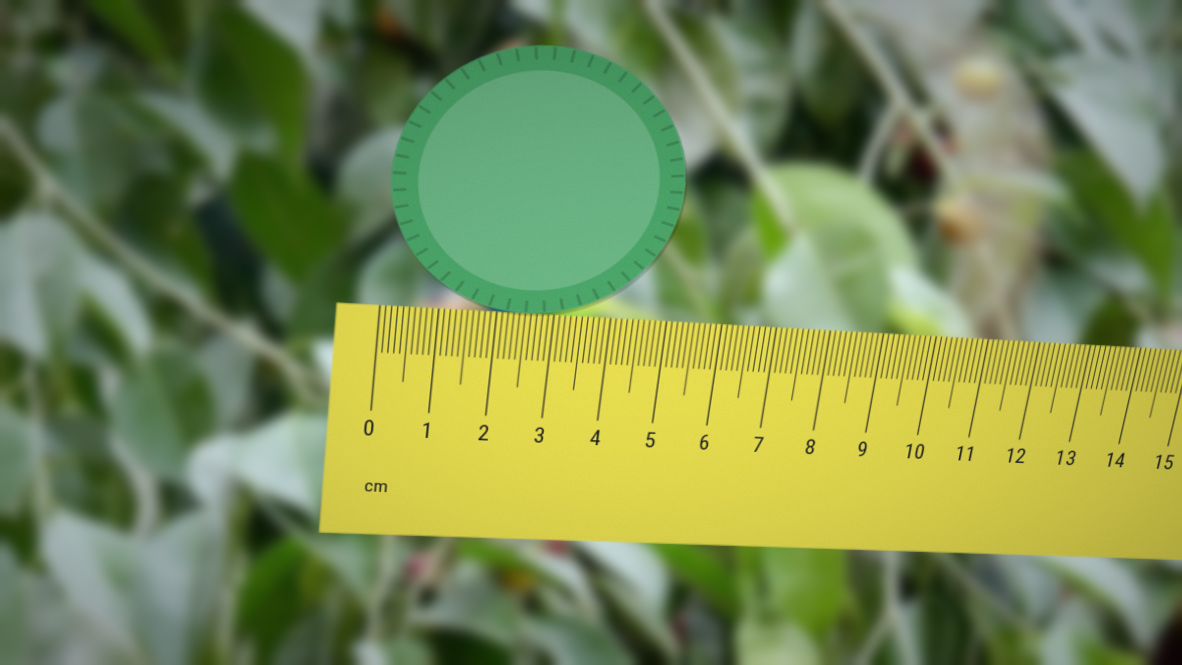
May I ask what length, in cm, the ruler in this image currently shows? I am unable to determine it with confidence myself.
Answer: 5 cm
